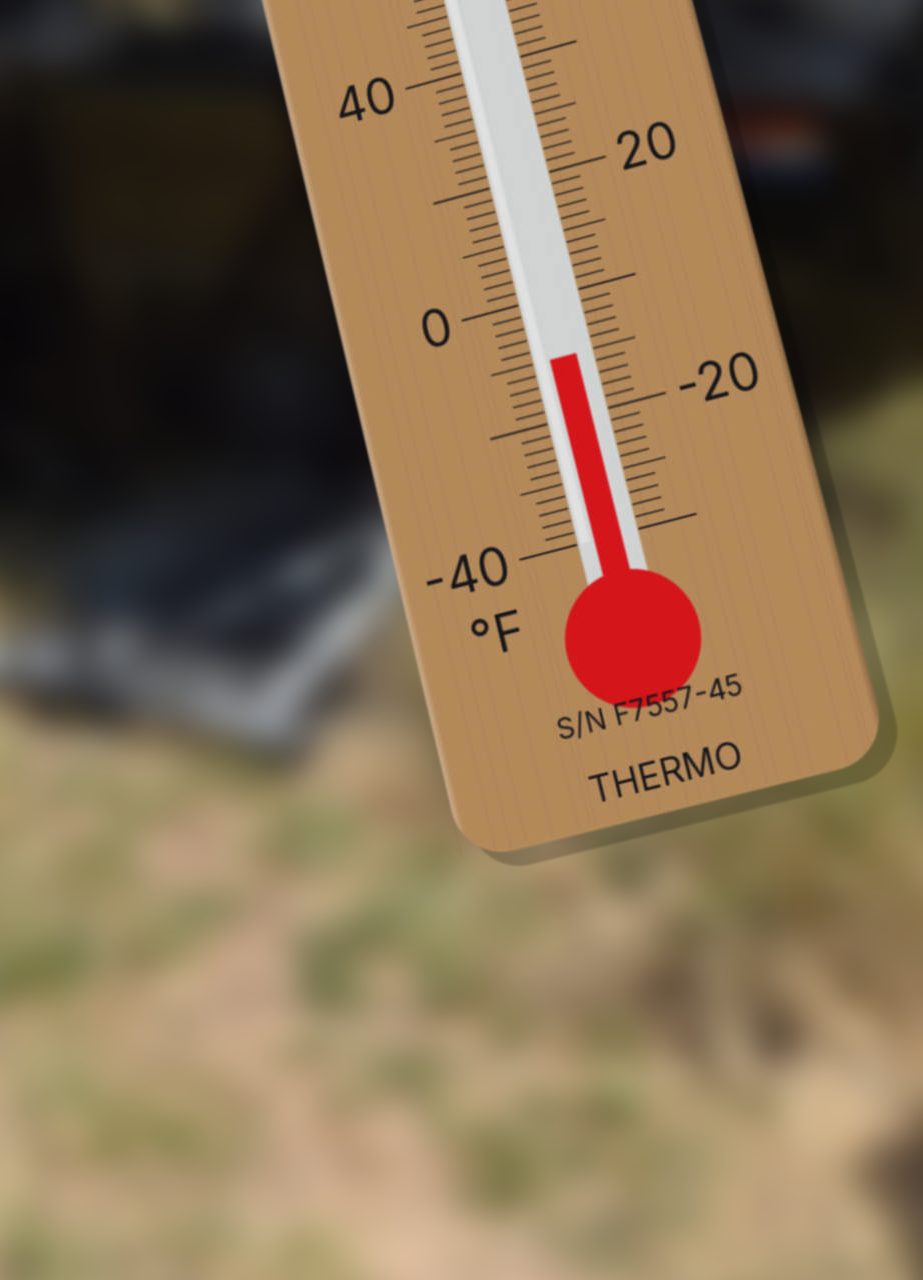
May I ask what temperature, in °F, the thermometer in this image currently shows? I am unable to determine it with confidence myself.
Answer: -10 °F
